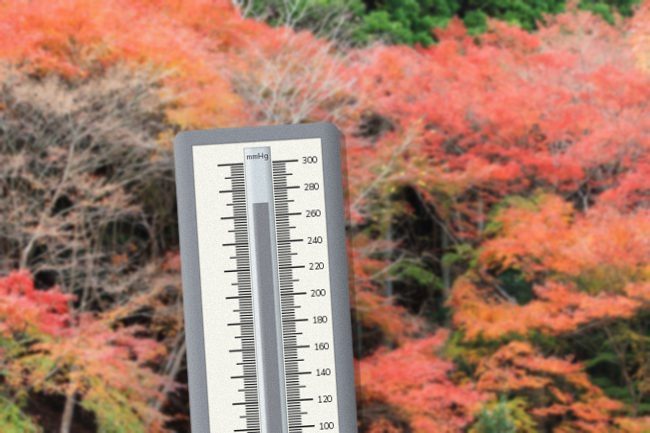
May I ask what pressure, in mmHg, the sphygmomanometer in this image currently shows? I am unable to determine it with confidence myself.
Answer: 270 mmHg
